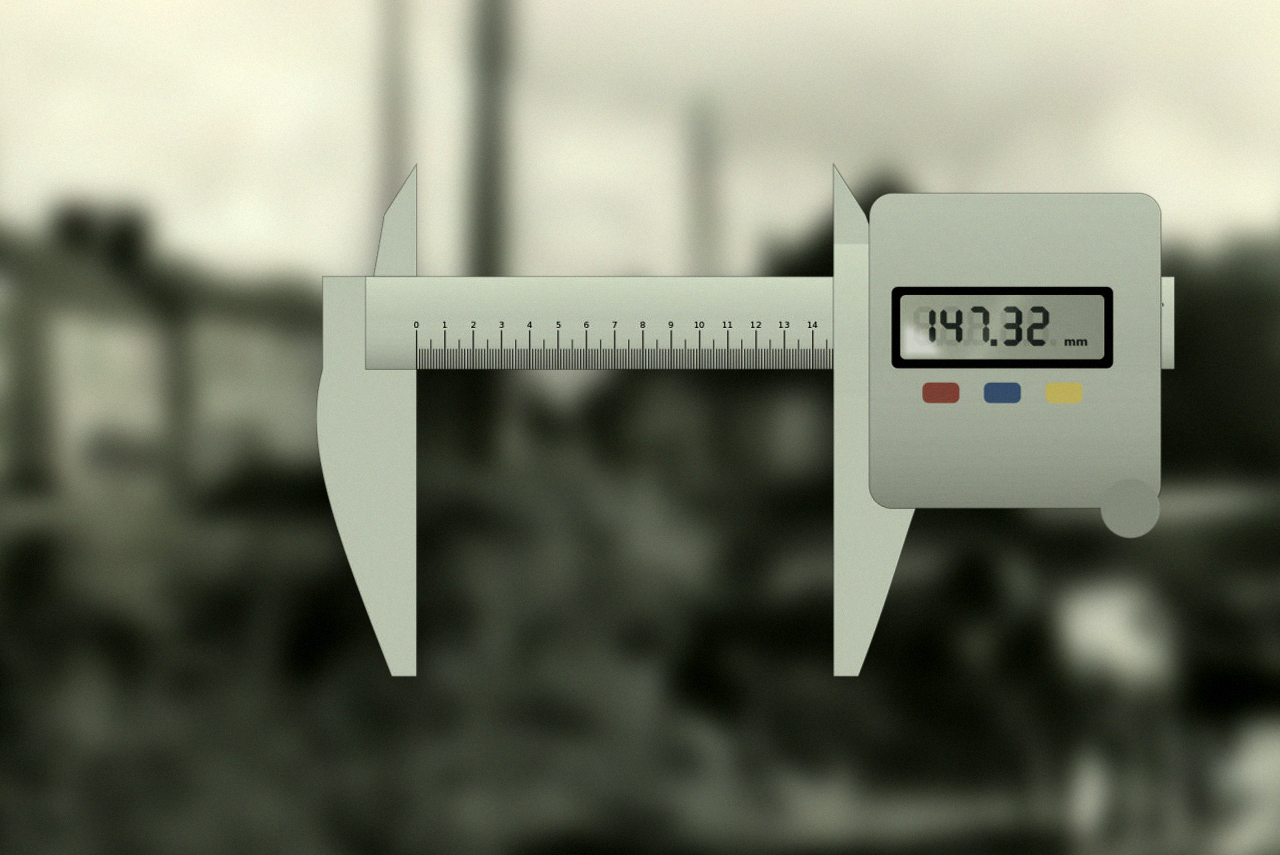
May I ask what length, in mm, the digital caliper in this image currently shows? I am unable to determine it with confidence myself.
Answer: 147.32 mm
